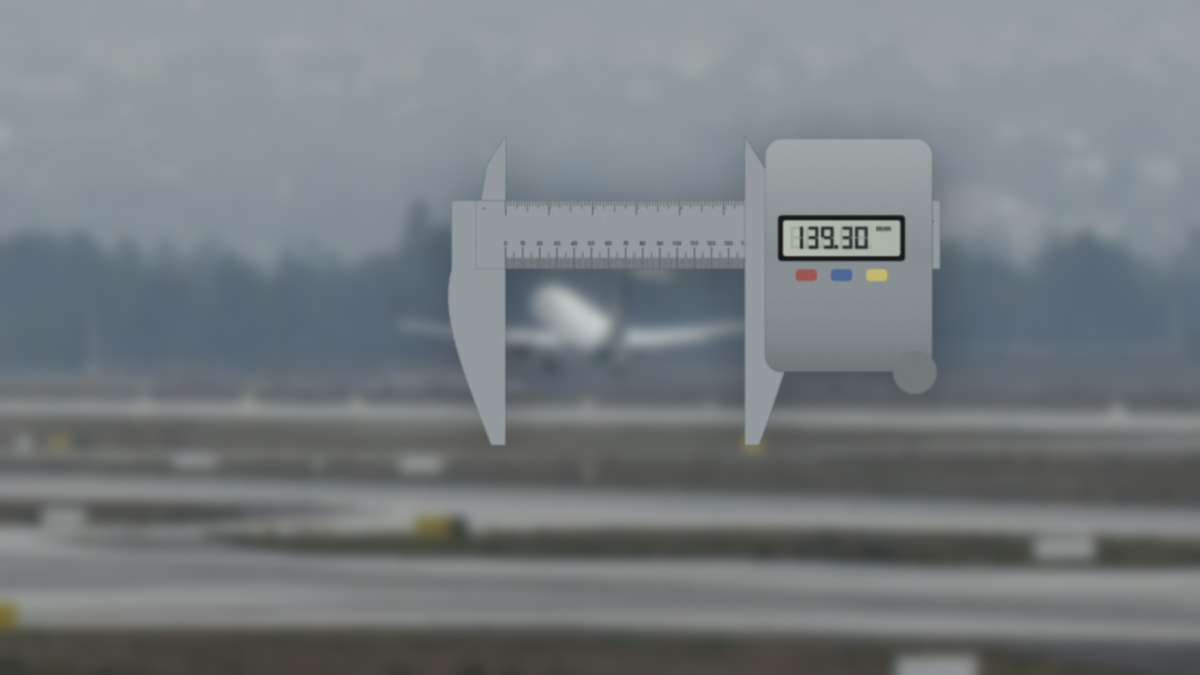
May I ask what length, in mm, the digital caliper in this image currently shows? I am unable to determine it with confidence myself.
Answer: 139.30 mm
